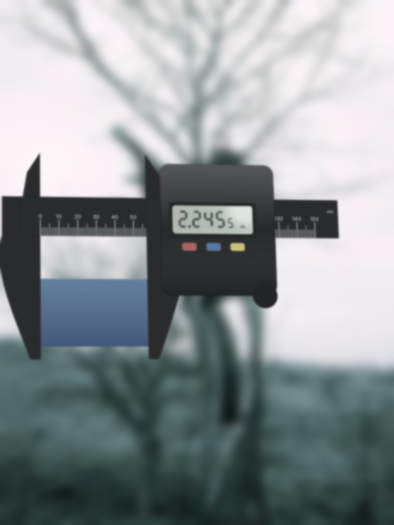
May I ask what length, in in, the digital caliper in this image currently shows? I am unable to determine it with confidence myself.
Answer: 2.2455 in
